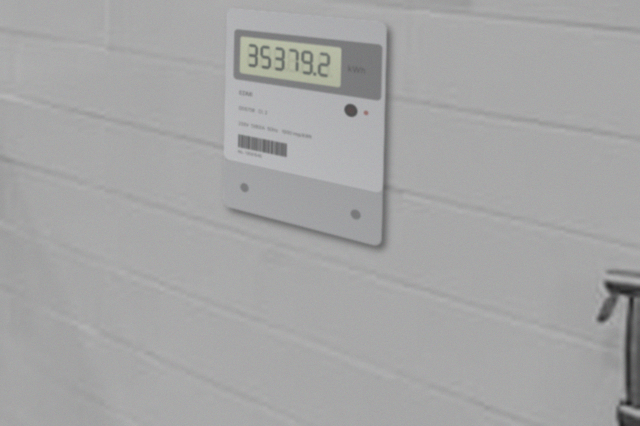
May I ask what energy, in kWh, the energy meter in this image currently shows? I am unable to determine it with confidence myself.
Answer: 35379.2 kWh
